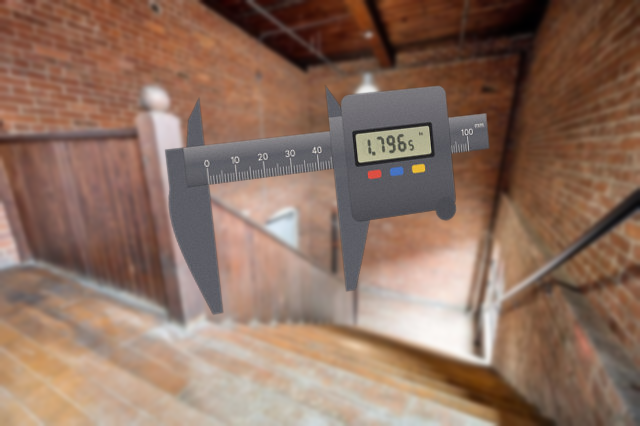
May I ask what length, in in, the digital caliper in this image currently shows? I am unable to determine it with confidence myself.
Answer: 1.7965 in
